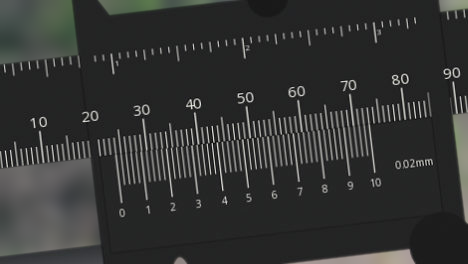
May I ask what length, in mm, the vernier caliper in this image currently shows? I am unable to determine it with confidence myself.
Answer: 24.0 mm
